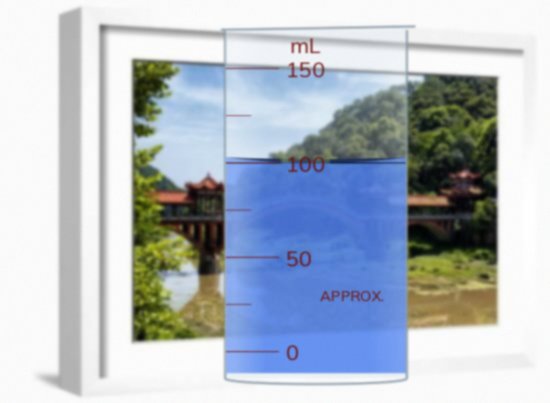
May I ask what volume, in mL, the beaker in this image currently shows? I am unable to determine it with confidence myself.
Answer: 100 mL
